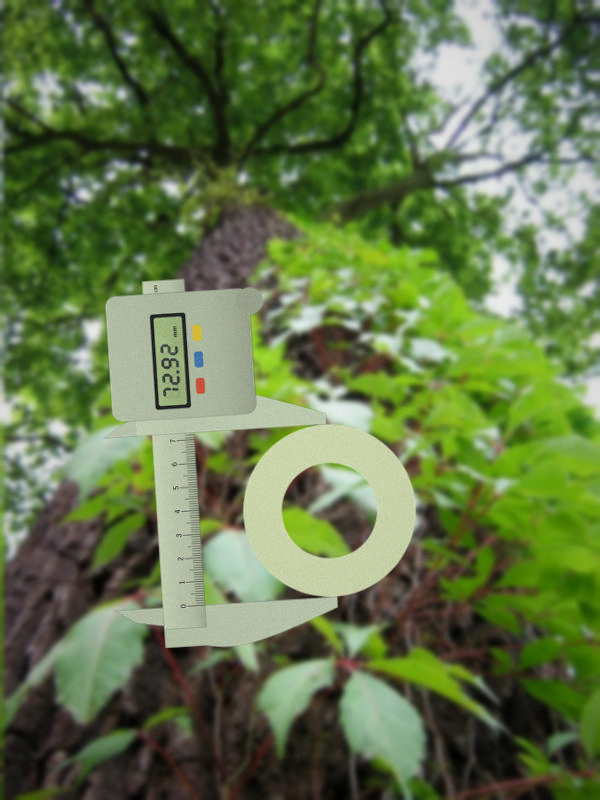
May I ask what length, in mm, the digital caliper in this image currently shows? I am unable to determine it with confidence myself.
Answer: 72.92 mm
